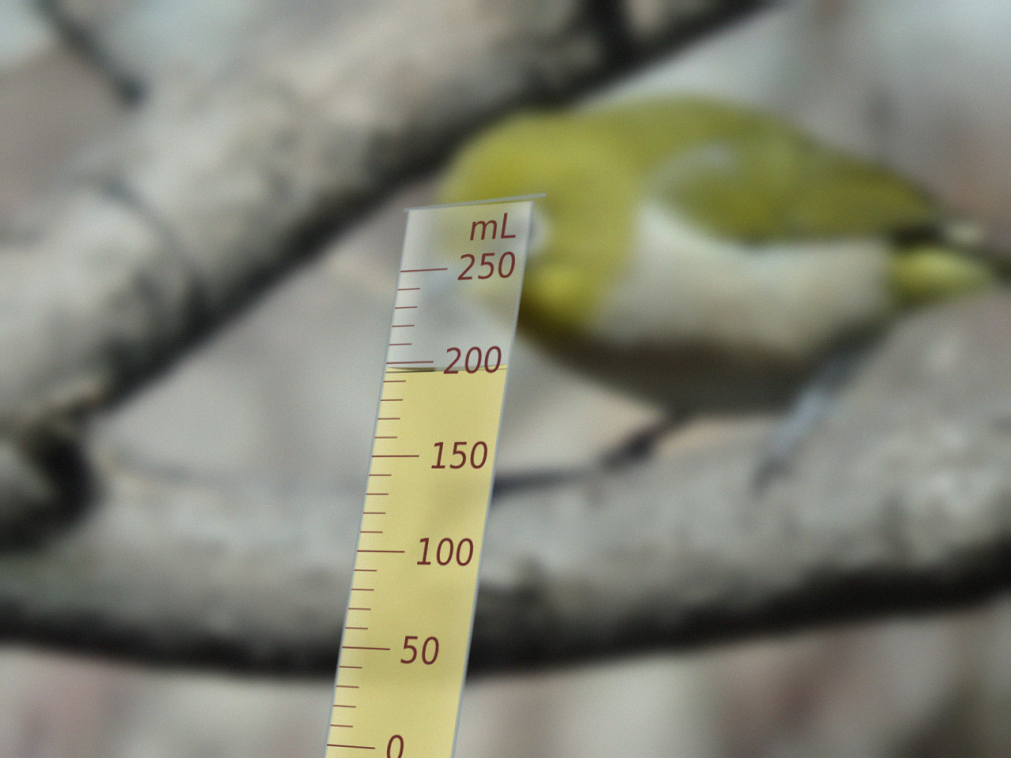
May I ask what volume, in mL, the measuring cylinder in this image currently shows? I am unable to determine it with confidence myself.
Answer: 195 mL
